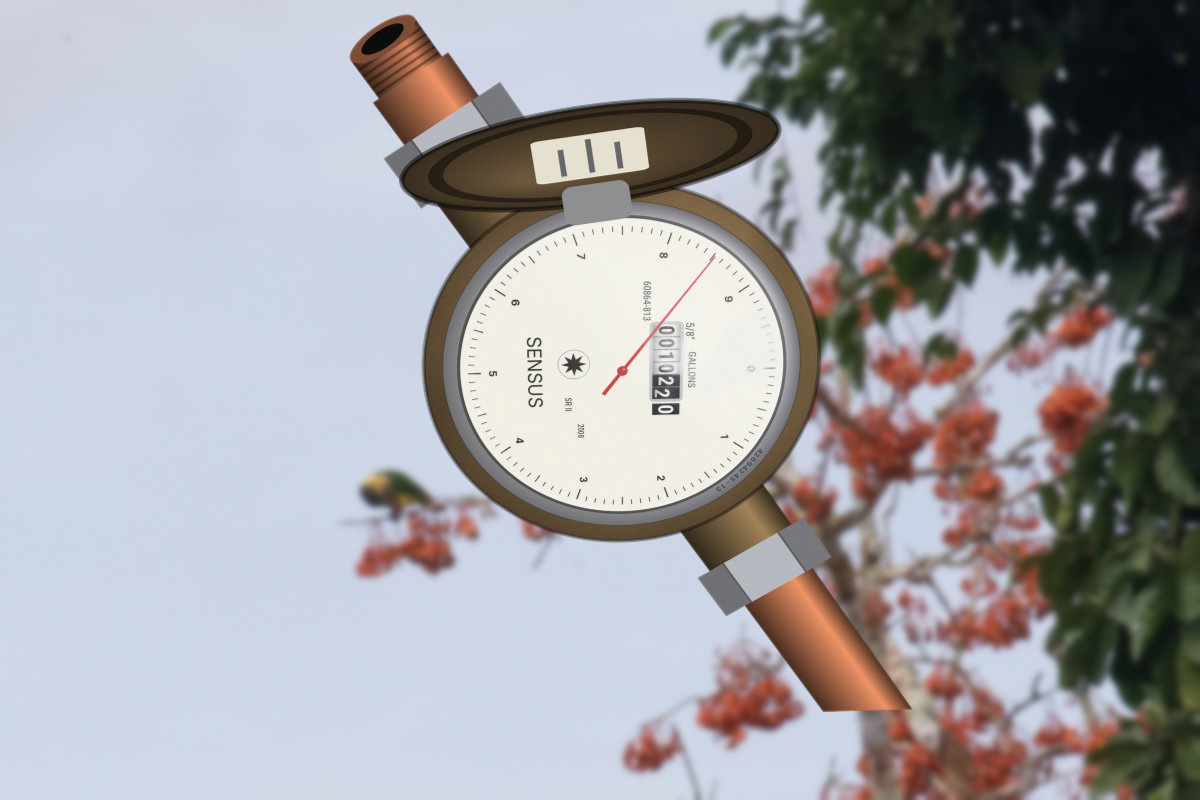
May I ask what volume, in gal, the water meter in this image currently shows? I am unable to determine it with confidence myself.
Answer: 10218.5 gal
